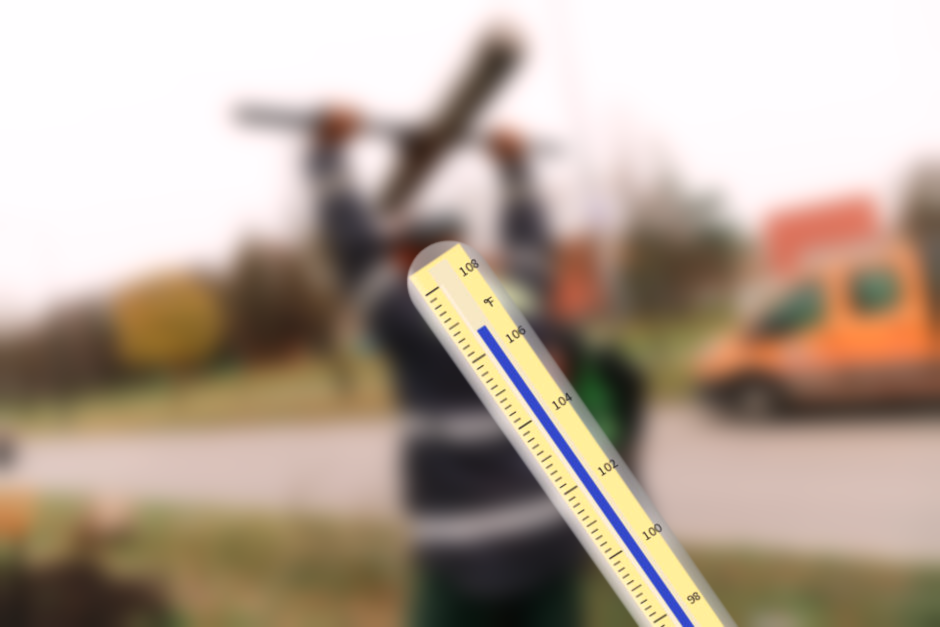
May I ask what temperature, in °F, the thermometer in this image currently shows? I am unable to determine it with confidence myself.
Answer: 106.6 °F
